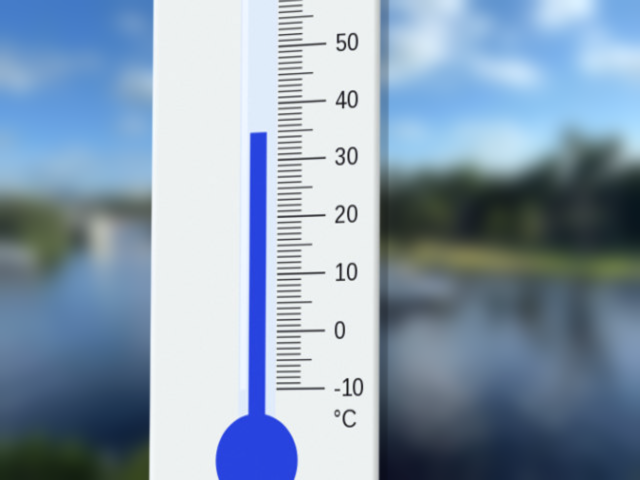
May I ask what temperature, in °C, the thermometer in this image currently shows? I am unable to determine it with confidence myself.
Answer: 35 °C
